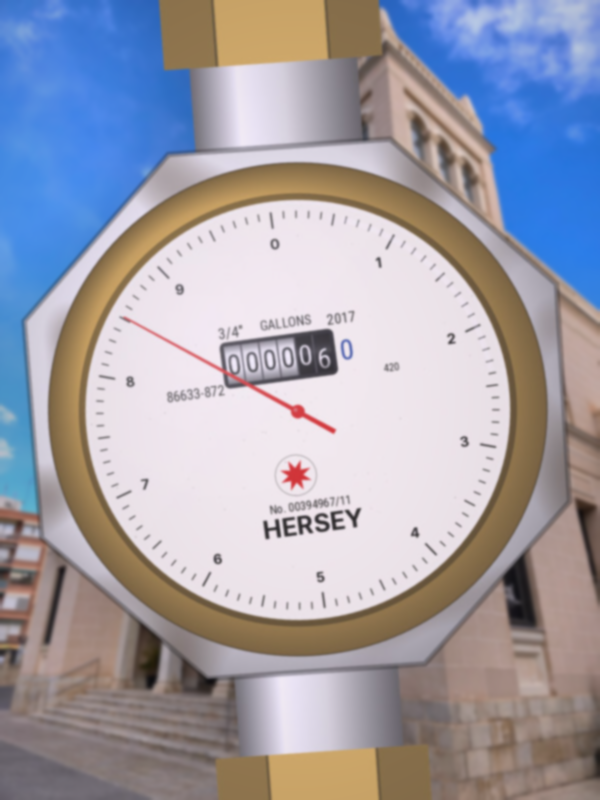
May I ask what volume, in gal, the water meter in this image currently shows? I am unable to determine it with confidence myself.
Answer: 58.5 gal
